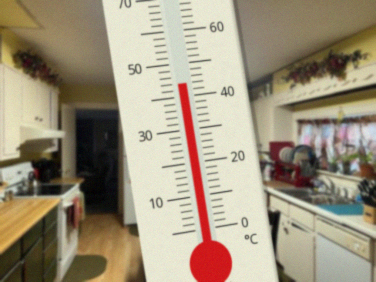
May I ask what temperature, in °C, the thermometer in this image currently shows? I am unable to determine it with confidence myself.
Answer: 44 °C
